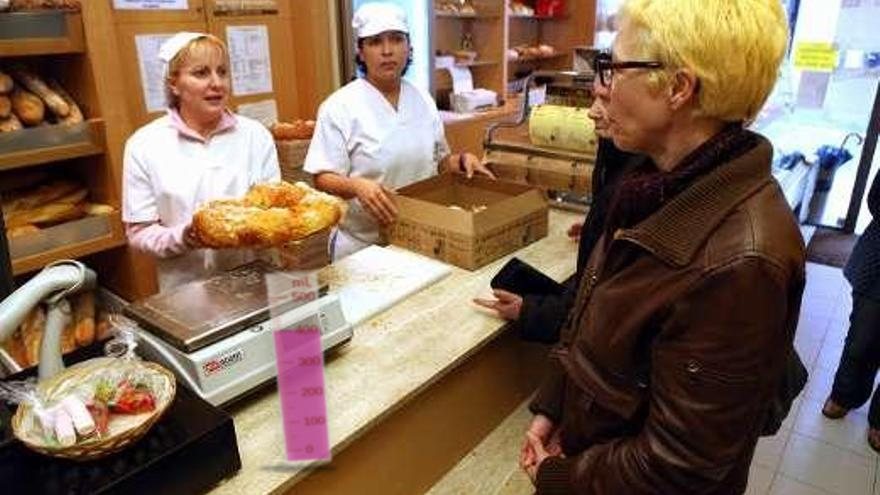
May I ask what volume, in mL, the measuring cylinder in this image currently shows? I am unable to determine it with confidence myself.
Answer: 400 mL
